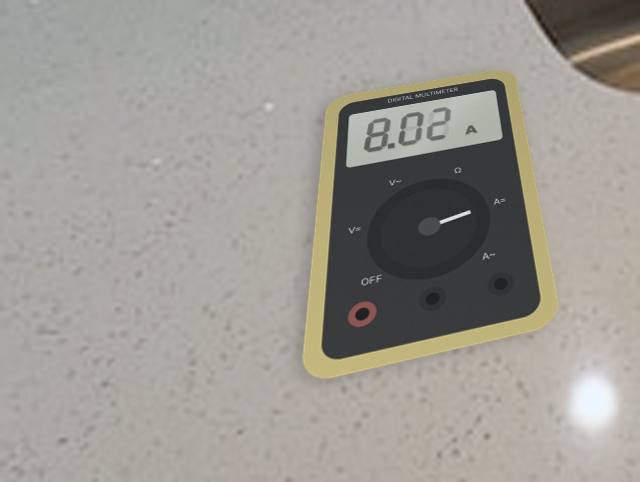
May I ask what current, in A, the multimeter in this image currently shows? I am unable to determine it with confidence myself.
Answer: 8.02 A
